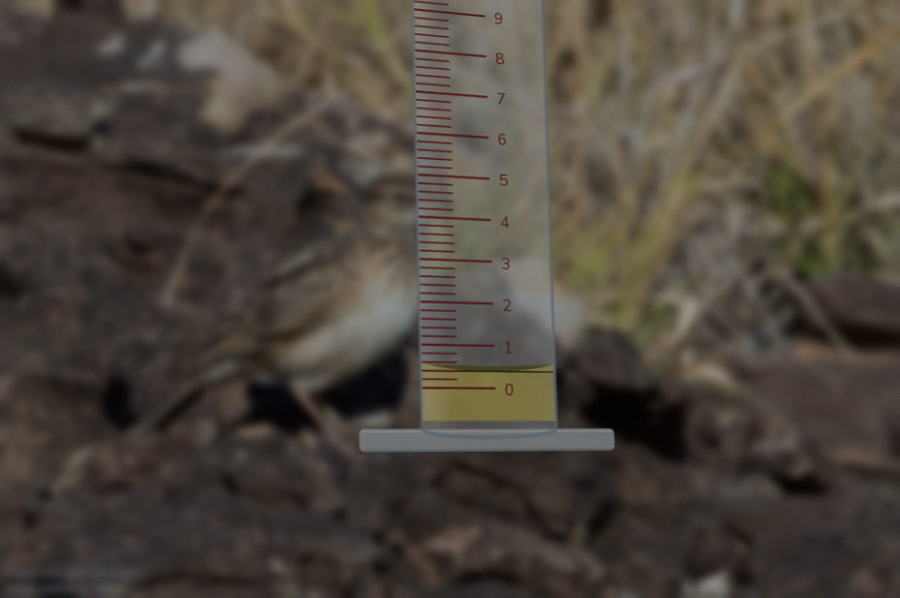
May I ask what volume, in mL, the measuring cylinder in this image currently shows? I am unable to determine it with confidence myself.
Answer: 0.4 mL
